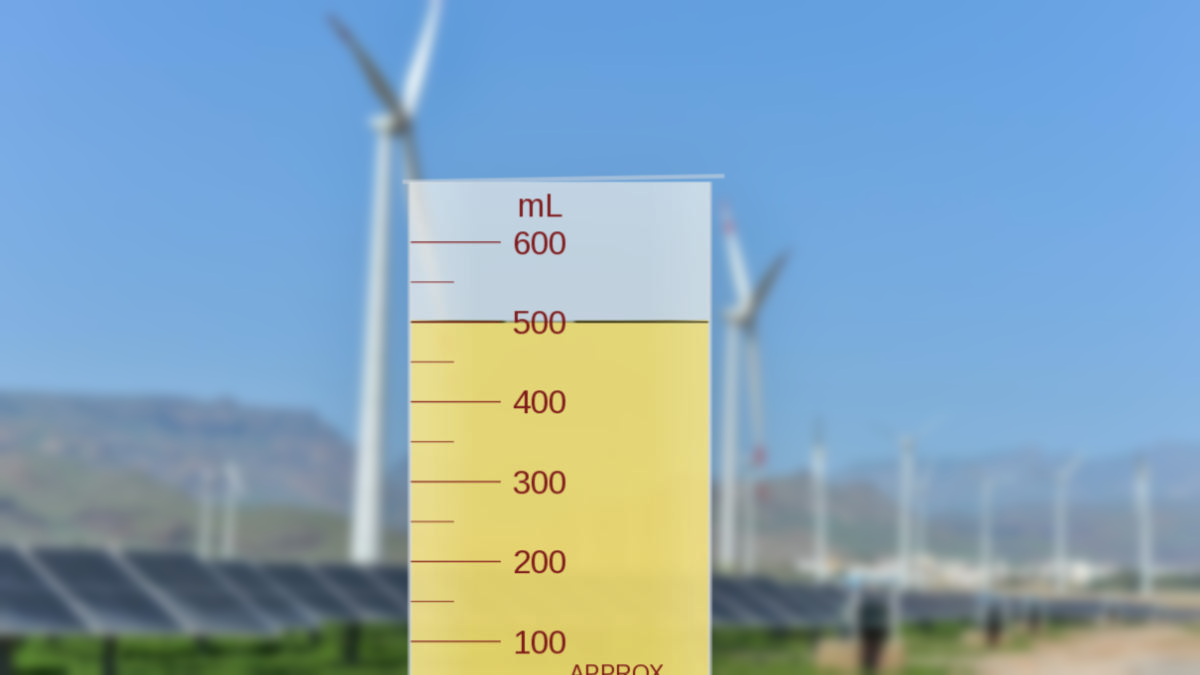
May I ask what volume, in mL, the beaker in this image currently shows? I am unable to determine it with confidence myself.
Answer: 500 mL
